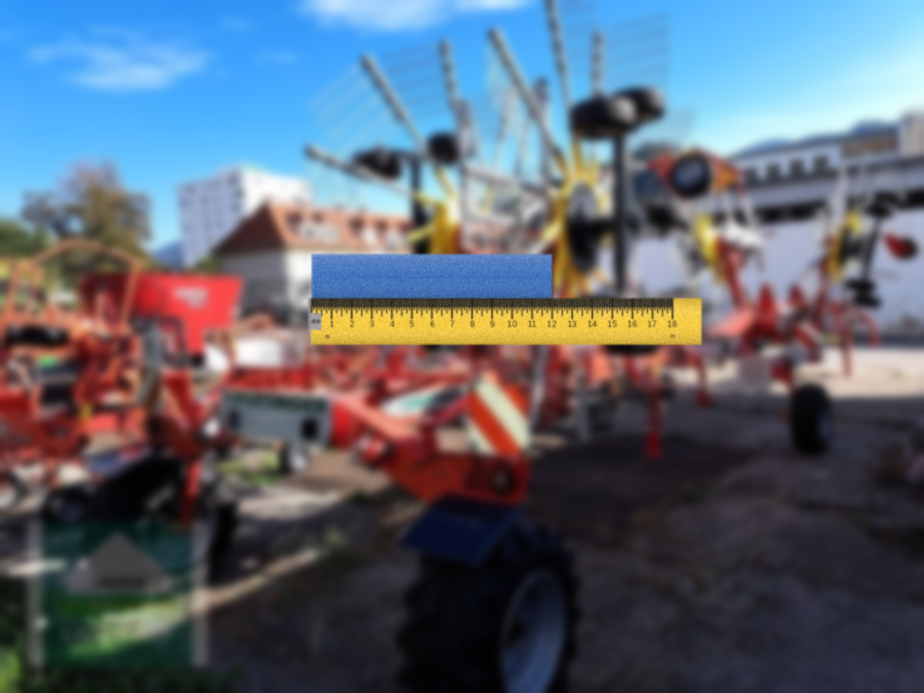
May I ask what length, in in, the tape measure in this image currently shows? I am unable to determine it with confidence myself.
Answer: 12 in
